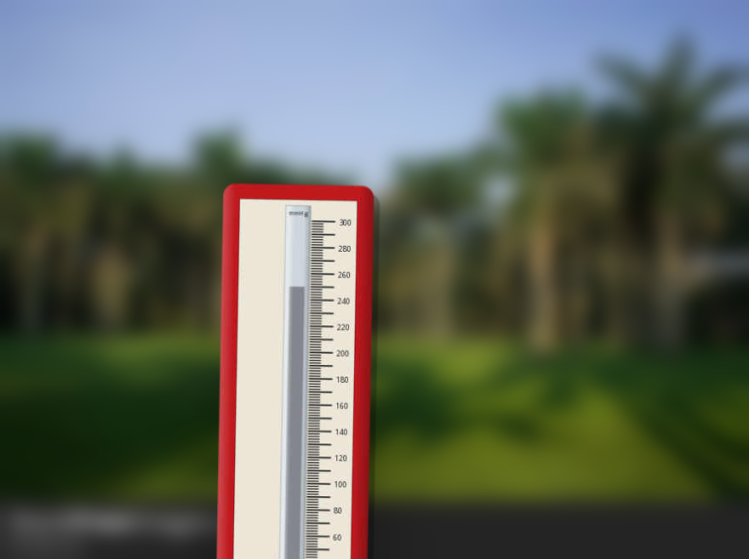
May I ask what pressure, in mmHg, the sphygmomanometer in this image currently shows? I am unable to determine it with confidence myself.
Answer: 250 mmHg
